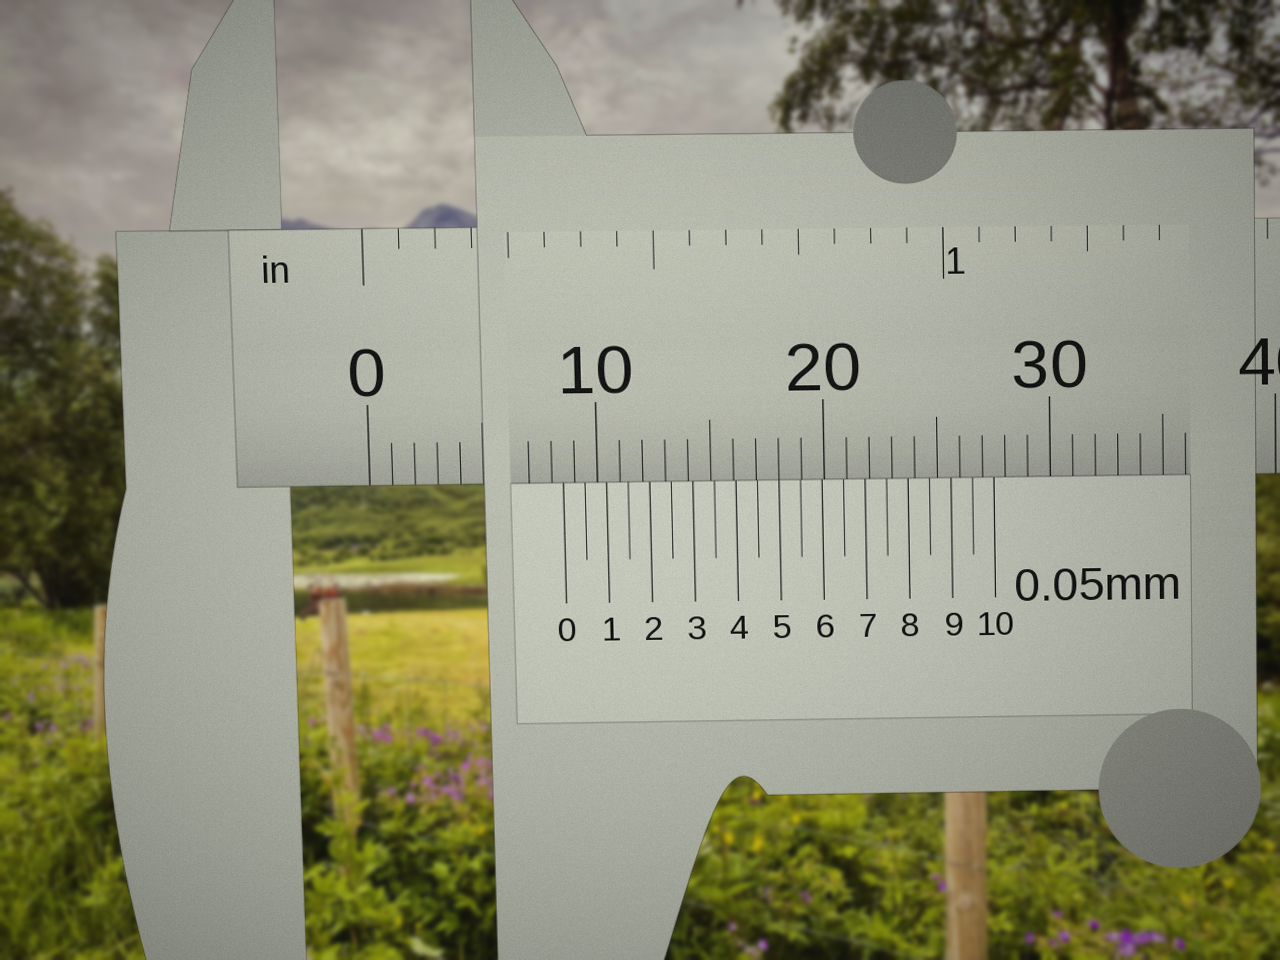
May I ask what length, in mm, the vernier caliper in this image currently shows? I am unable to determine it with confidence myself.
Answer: 8.5 mm
